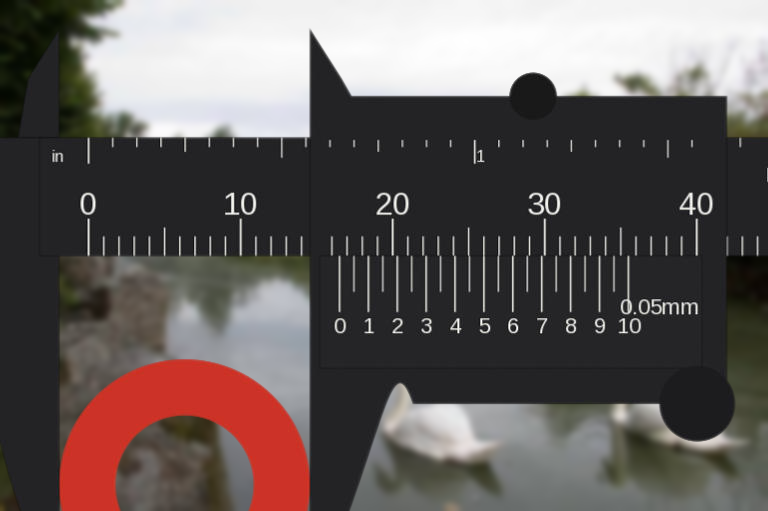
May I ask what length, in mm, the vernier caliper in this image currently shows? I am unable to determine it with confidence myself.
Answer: 16.5 mm
